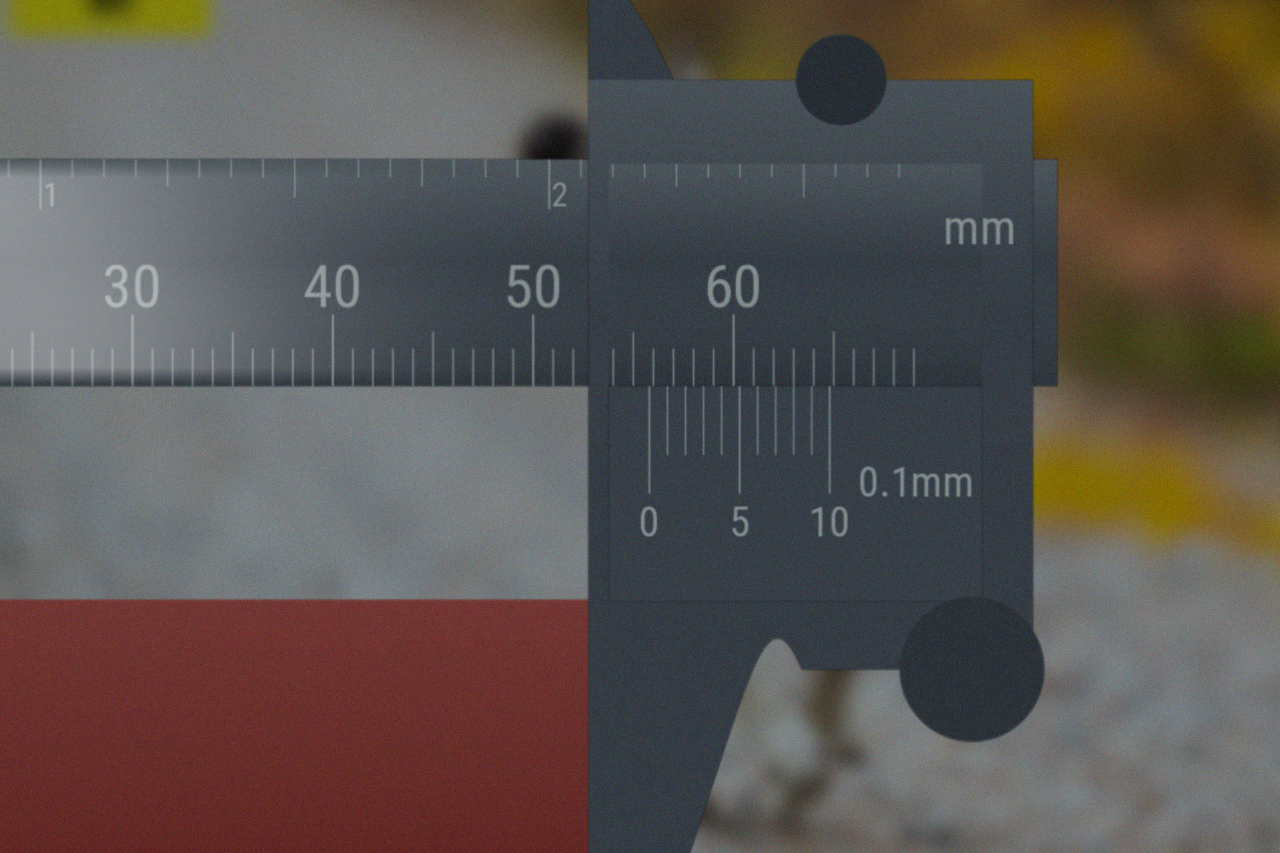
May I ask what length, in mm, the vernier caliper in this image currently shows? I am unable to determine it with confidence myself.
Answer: 55.8 mm
